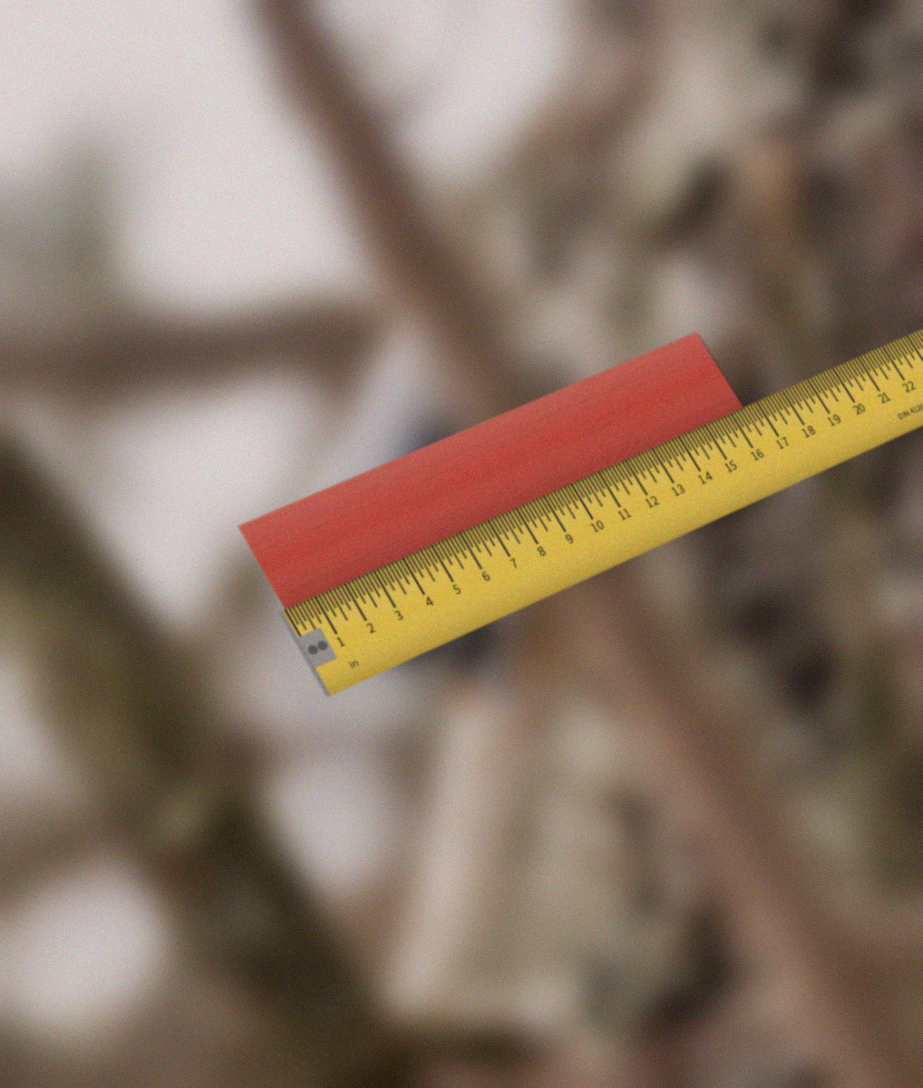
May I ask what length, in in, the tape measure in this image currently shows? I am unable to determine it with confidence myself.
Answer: 16.5 in
